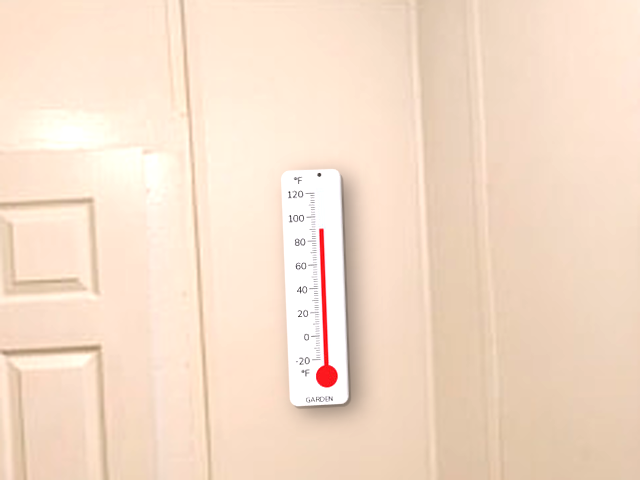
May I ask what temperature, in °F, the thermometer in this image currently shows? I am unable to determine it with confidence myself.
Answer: 90 °F
